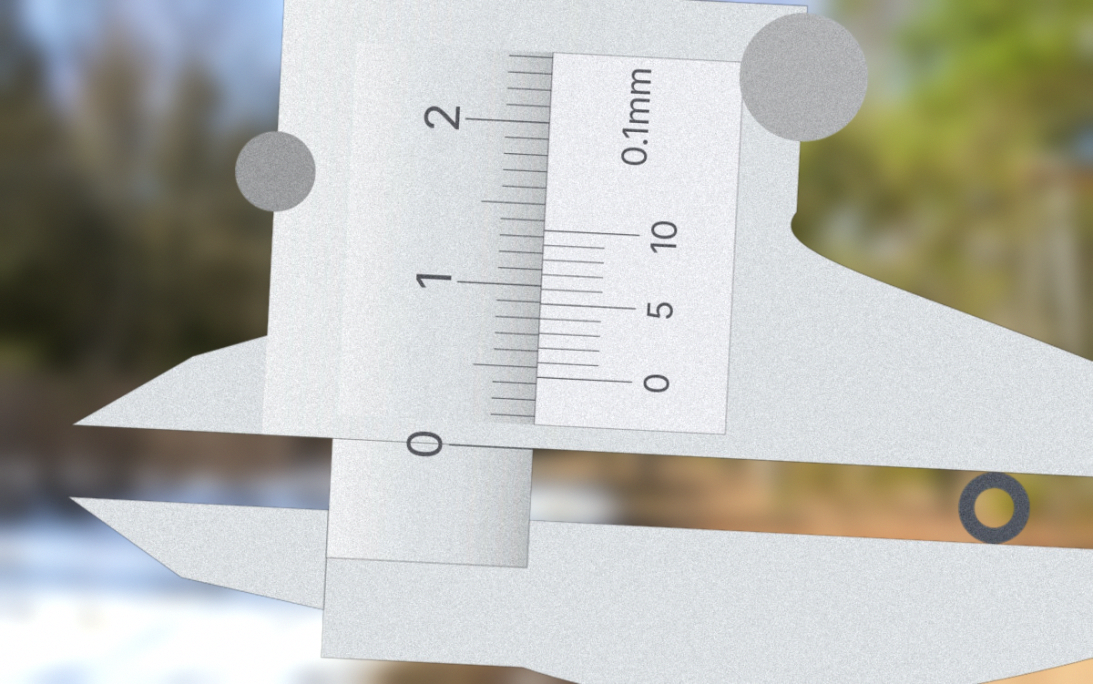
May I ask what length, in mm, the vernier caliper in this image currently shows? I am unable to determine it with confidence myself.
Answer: 4.4 mm
